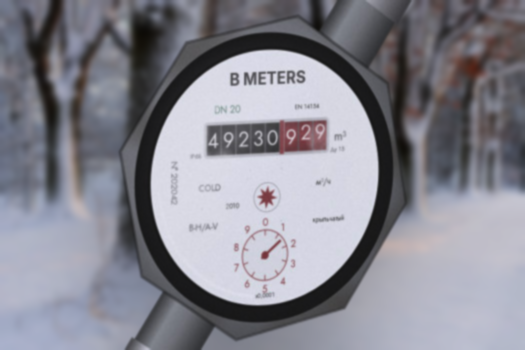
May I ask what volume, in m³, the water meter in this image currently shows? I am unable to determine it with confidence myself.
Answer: 49230.9291 m³
